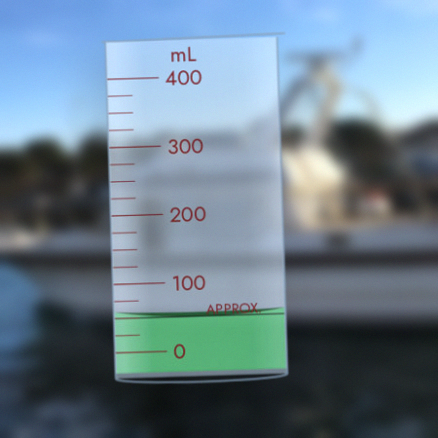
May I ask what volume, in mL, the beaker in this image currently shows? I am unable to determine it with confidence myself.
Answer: 50 mL
